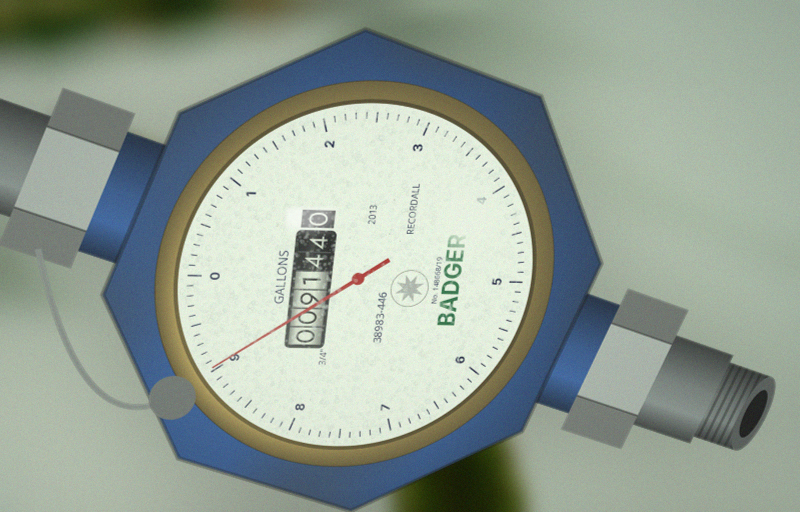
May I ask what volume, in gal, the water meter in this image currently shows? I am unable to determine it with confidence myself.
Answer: 91439.0 gal
